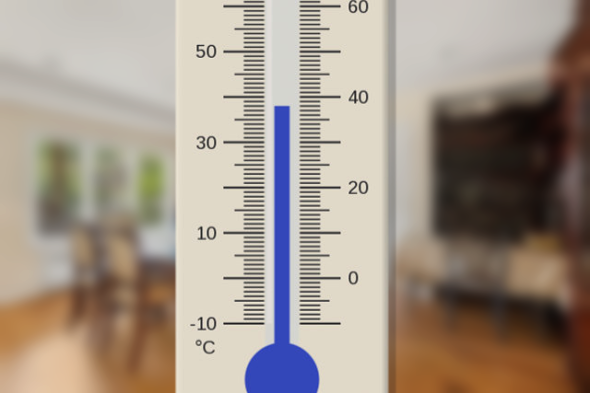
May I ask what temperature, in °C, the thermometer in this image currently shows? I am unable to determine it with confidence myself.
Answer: 38 °C
